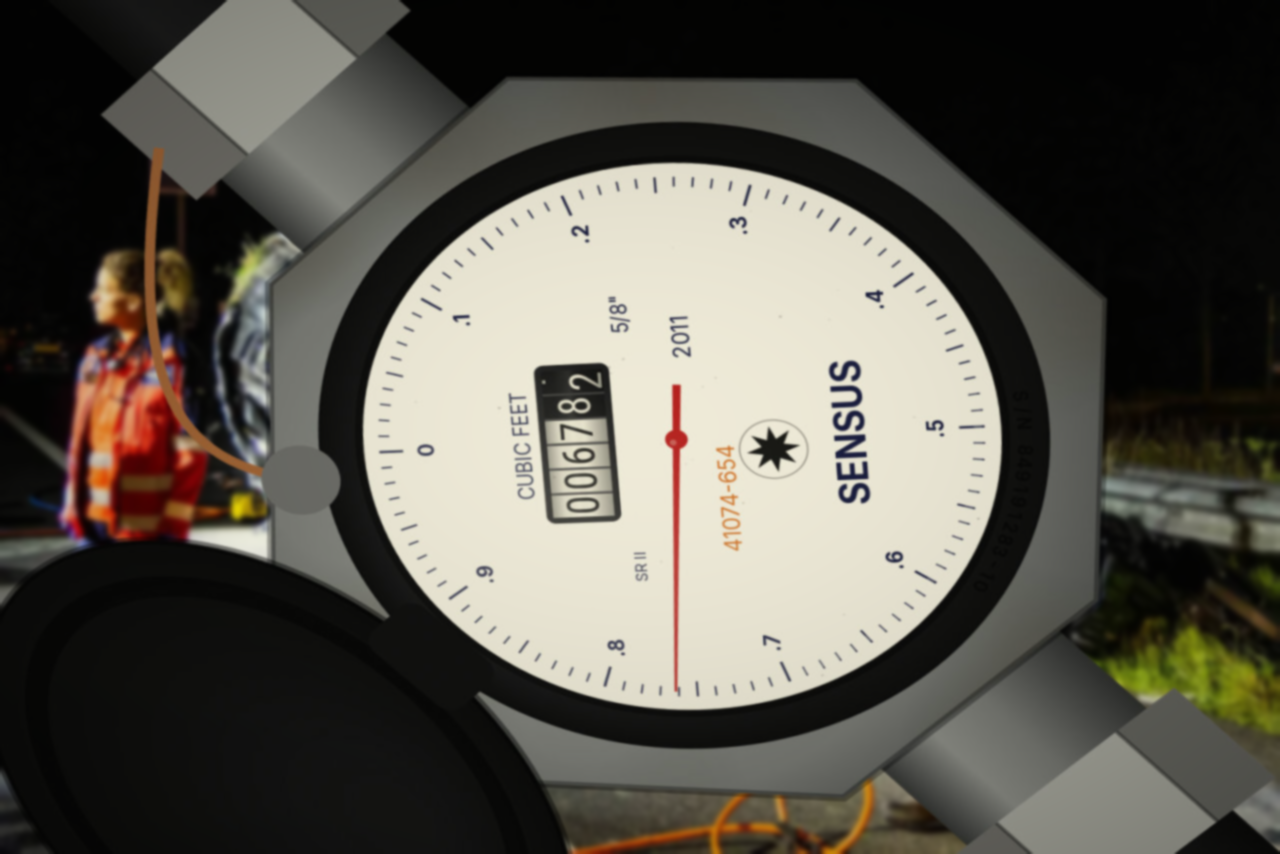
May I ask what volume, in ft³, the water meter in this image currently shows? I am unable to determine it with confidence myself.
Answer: 6781.76 ft³
